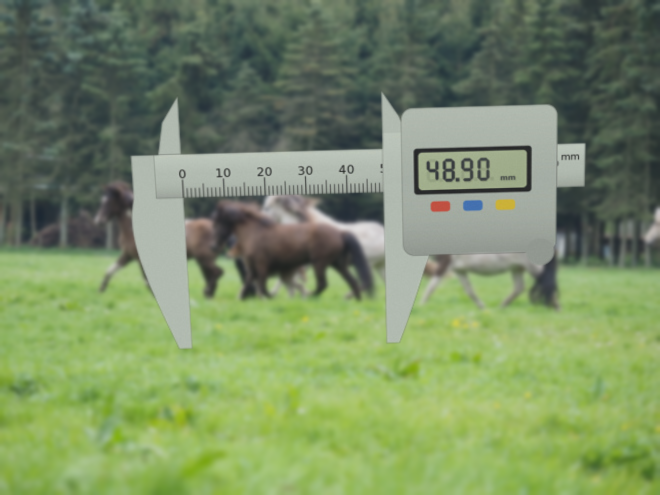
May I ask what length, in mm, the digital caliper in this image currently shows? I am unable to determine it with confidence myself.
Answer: 48.90 mm
